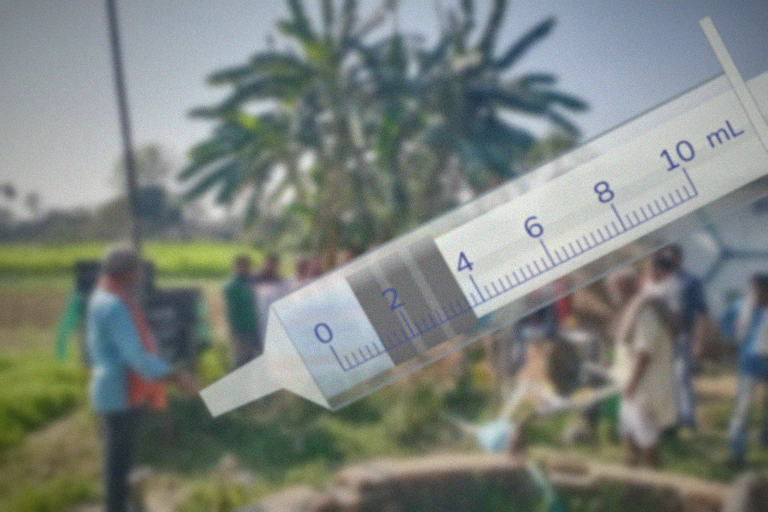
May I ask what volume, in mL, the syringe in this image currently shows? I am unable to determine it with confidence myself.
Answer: 1.2 mL
